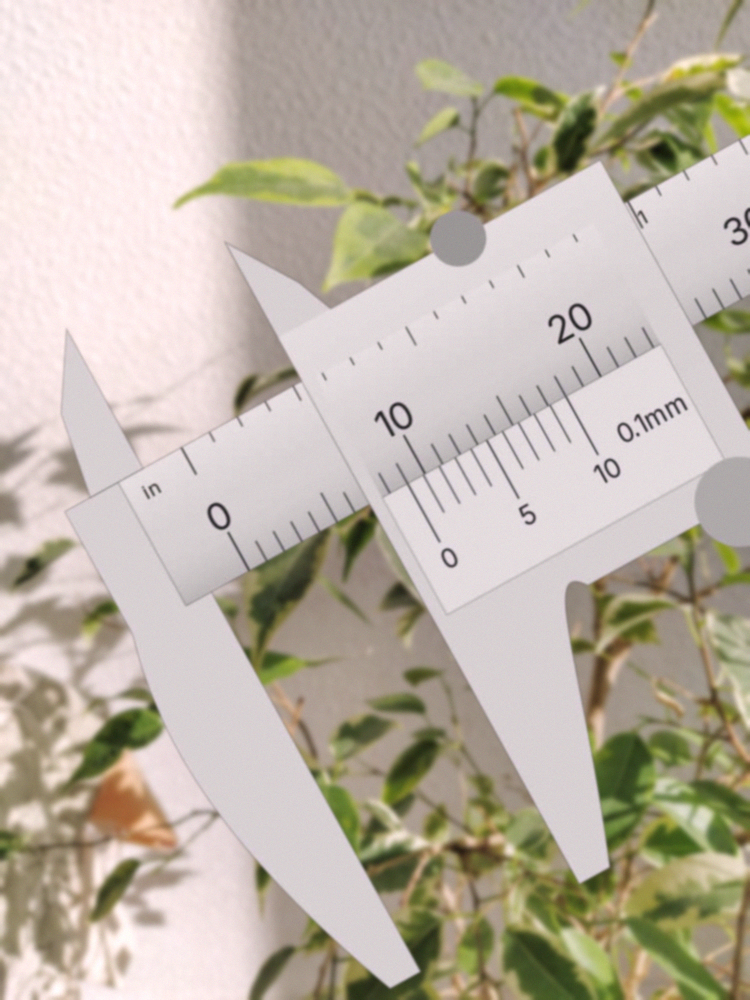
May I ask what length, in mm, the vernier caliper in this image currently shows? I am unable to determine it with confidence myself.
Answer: 9.0 mm
